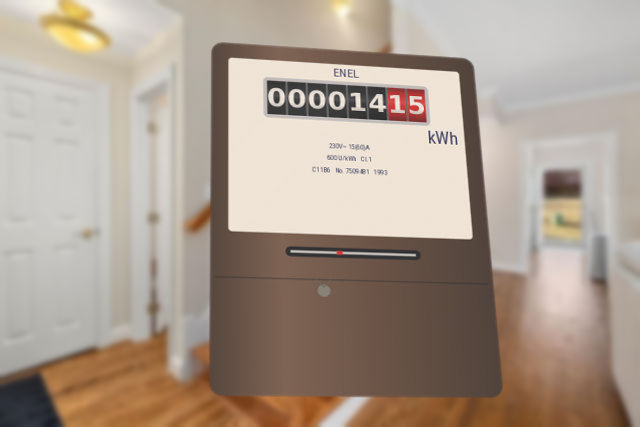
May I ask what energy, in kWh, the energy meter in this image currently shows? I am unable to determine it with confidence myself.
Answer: 14.15 kWh
